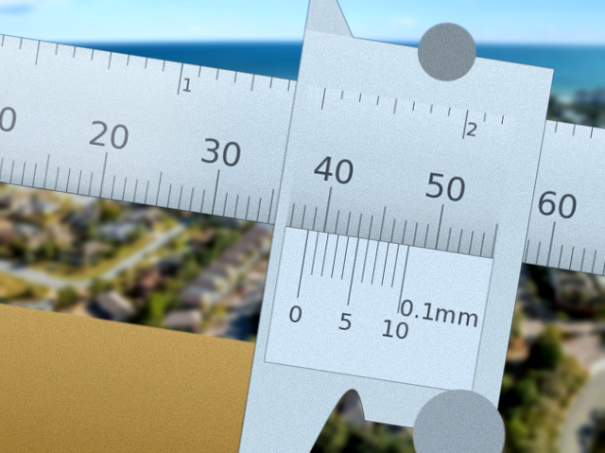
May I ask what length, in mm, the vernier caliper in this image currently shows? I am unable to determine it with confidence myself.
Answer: 38.6 mm
